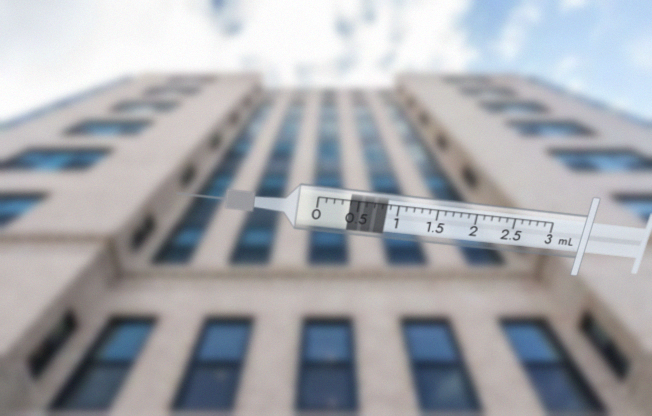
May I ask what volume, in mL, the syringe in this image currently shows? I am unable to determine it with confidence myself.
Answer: 0.4 mL
